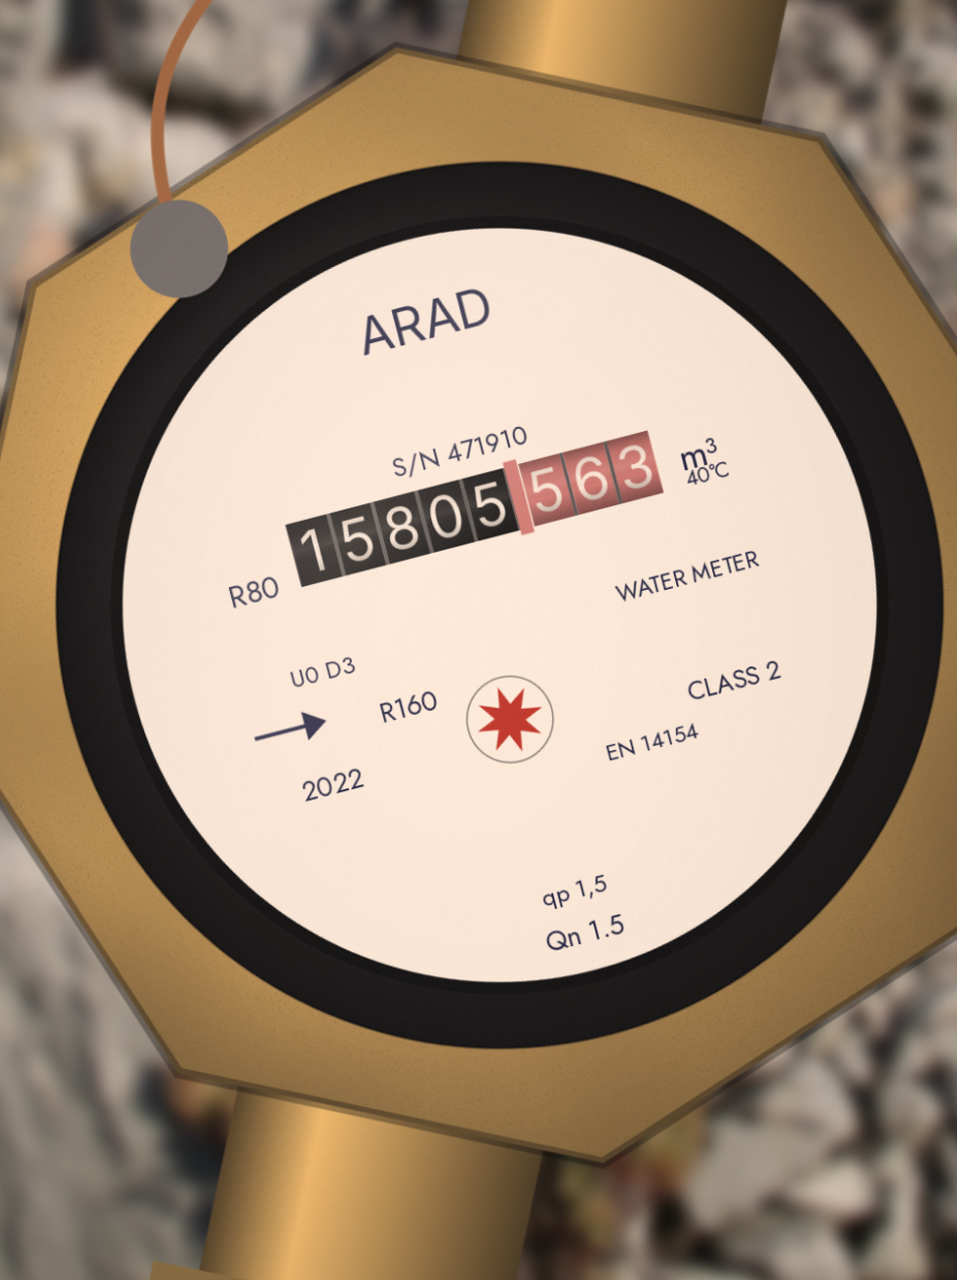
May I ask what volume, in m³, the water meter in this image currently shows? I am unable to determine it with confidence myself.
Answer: 15805.563 m³
